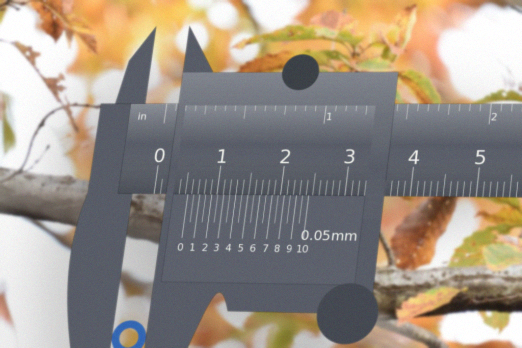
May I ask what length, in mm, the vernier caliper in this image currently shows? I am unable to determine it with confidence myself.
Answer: 5.4 mm
